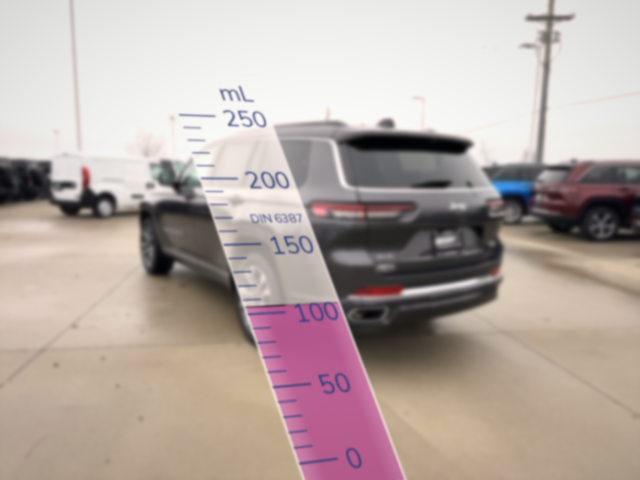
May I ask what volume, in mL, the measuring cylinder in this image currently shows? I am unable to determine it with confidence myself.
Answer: 105 mL
